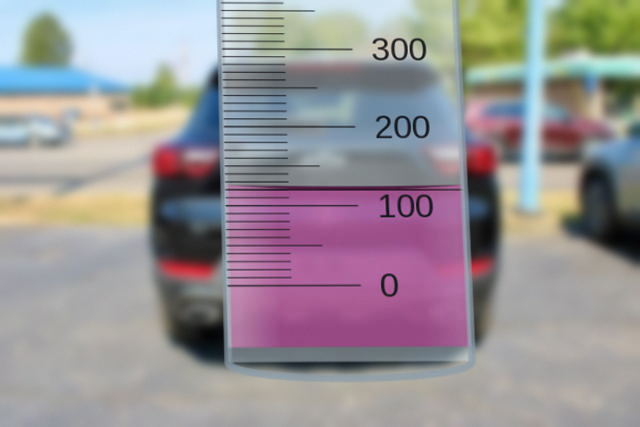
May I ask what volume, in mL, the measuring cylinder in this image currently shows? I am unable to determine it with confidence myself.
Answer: 120 mL
